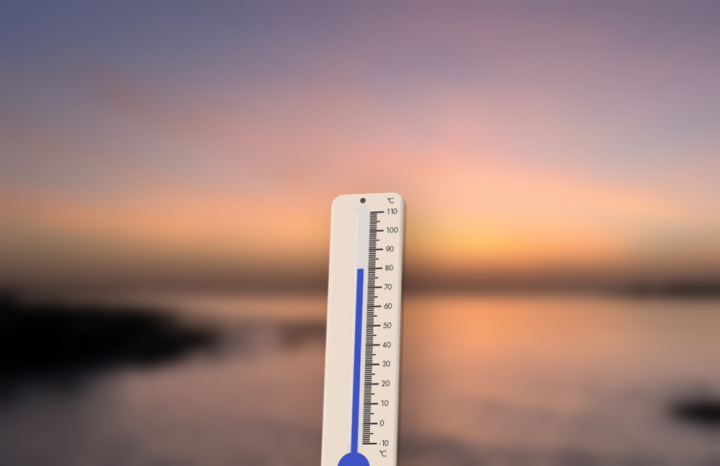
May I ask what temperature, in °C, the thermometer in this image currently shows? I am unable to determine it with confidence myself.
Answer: 80 °C
